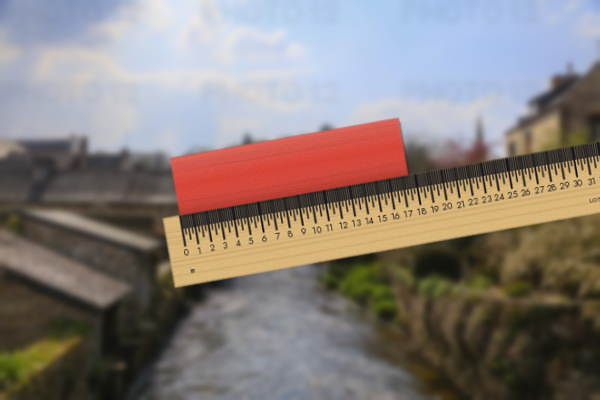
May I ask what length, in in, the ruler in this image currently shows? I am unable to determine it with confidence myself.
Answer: 17.5 in
